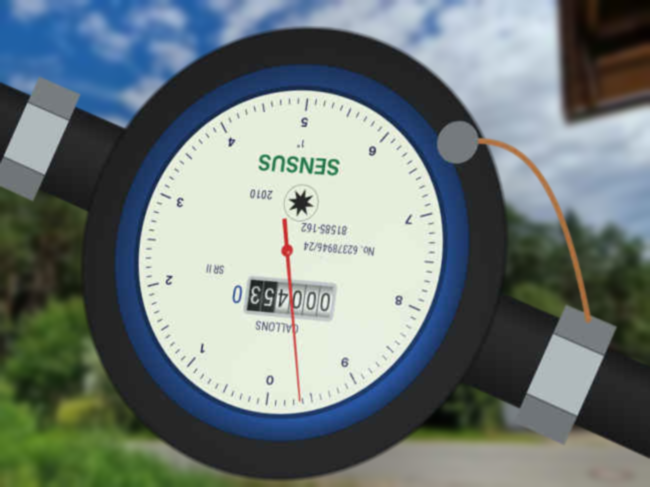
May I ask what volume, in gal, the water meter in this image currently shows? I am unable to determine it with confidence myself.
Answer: 4529.6 gal
